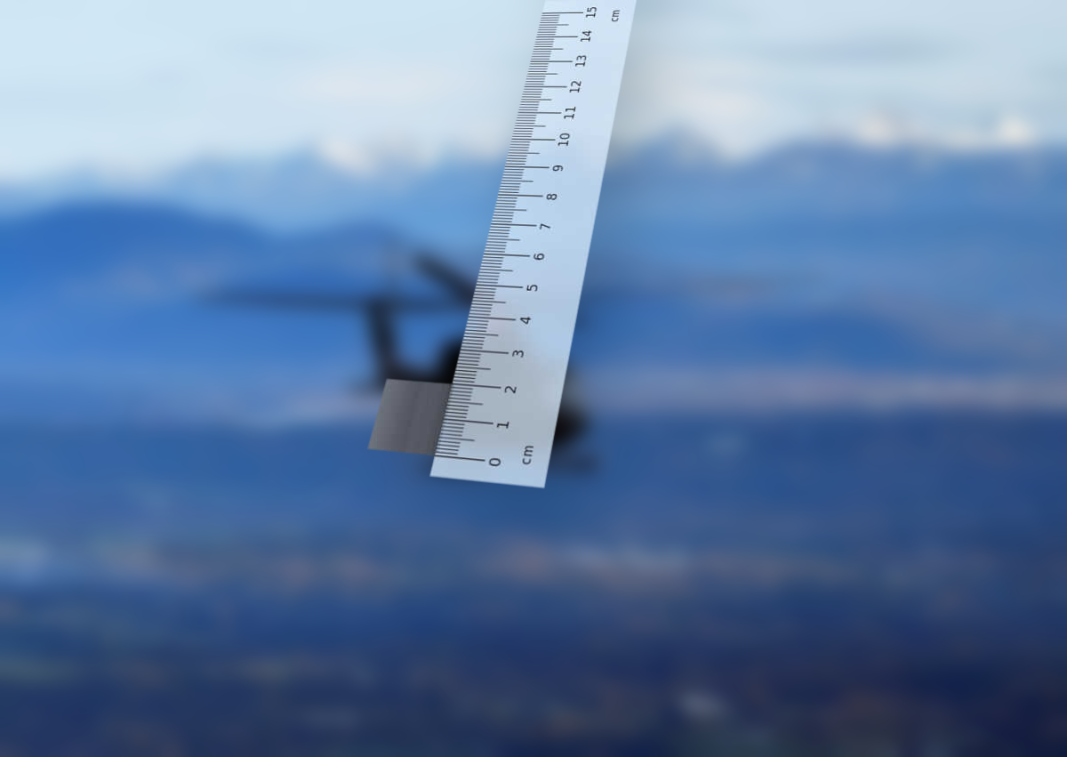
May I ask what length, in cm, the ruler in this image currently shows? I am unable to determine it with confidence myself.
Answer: 2 cm
